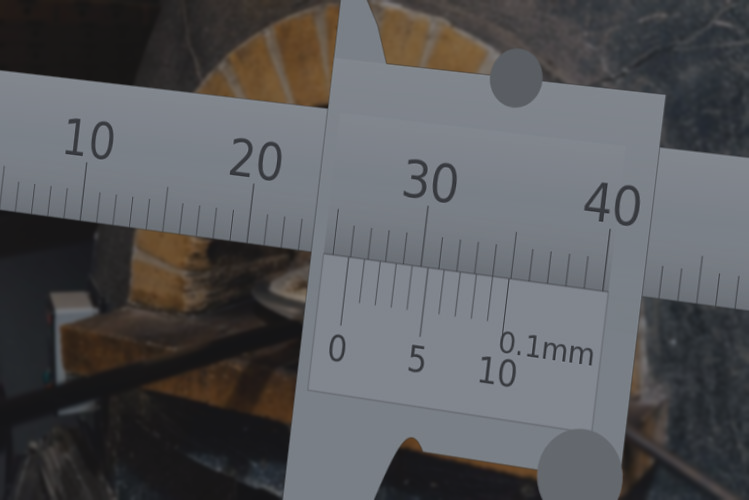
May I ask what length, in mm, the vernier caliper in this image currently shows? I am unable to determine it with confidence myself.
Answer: 25.9 mm
